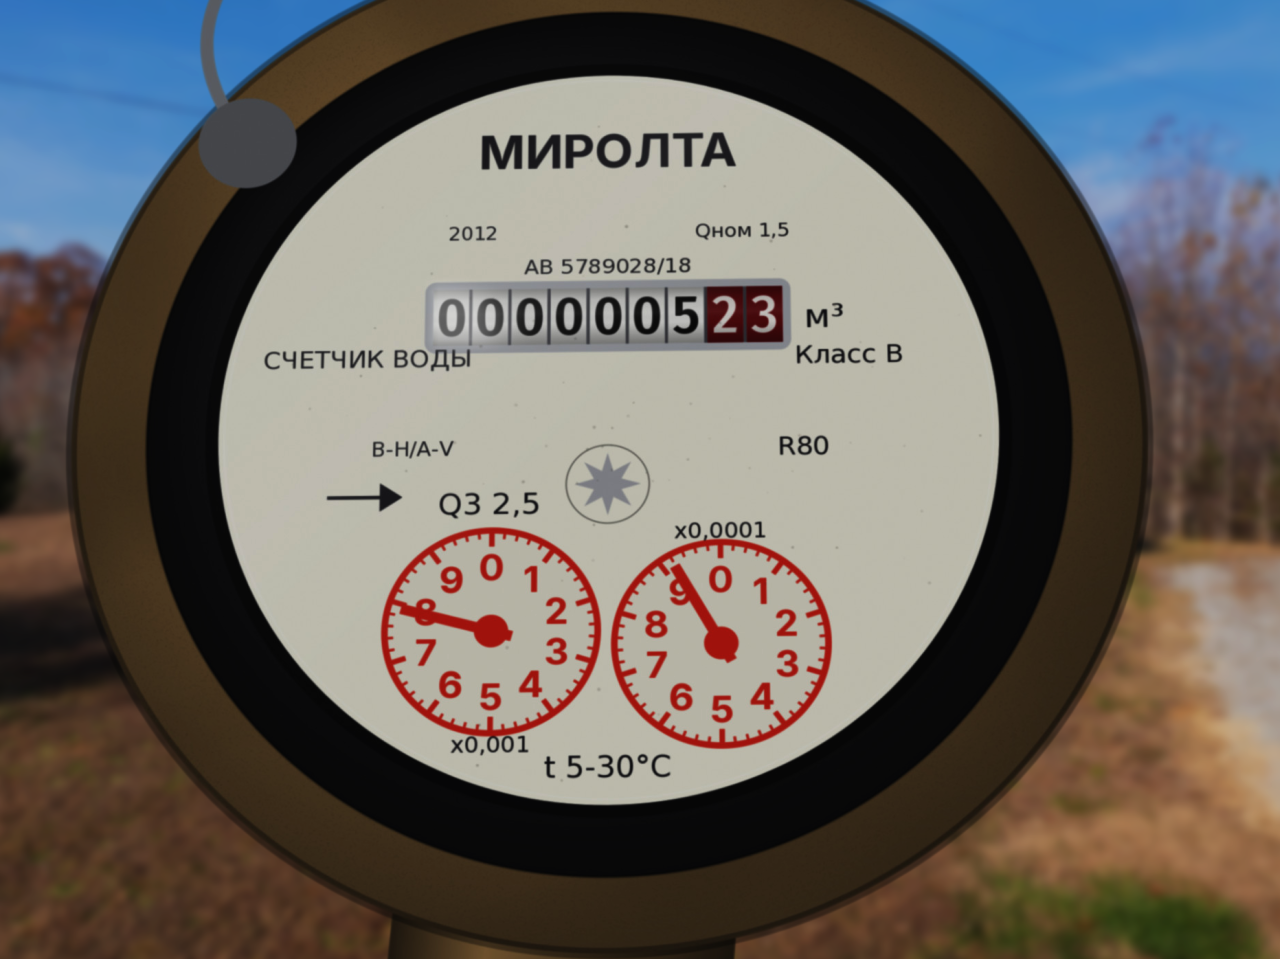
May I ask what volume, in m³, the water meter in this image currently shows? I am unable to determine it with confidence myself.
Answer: 5.2379 m³
